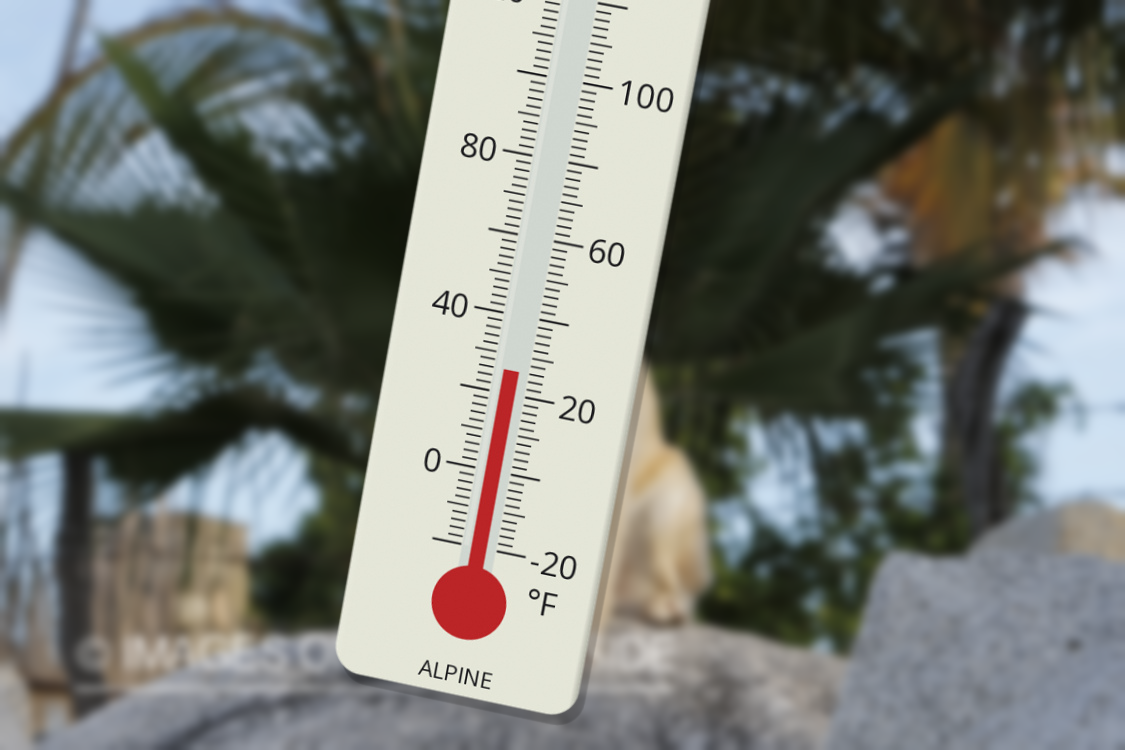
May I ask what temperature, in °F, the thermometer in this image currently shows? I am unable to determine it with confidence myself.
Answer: 26 °F
